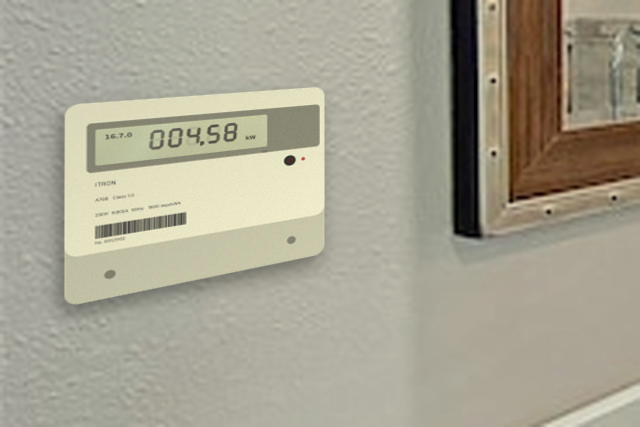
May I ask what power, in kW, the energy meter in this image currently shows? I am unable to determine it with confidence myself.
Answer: 4.58 kW
